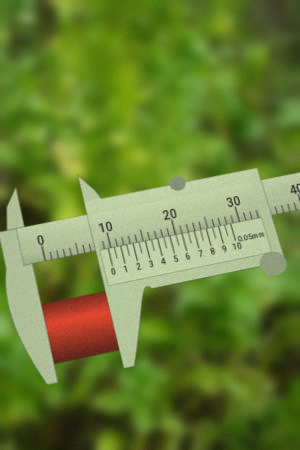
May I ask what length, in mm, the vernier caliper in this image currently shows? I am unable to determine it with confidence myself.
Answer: 9.6 mm
